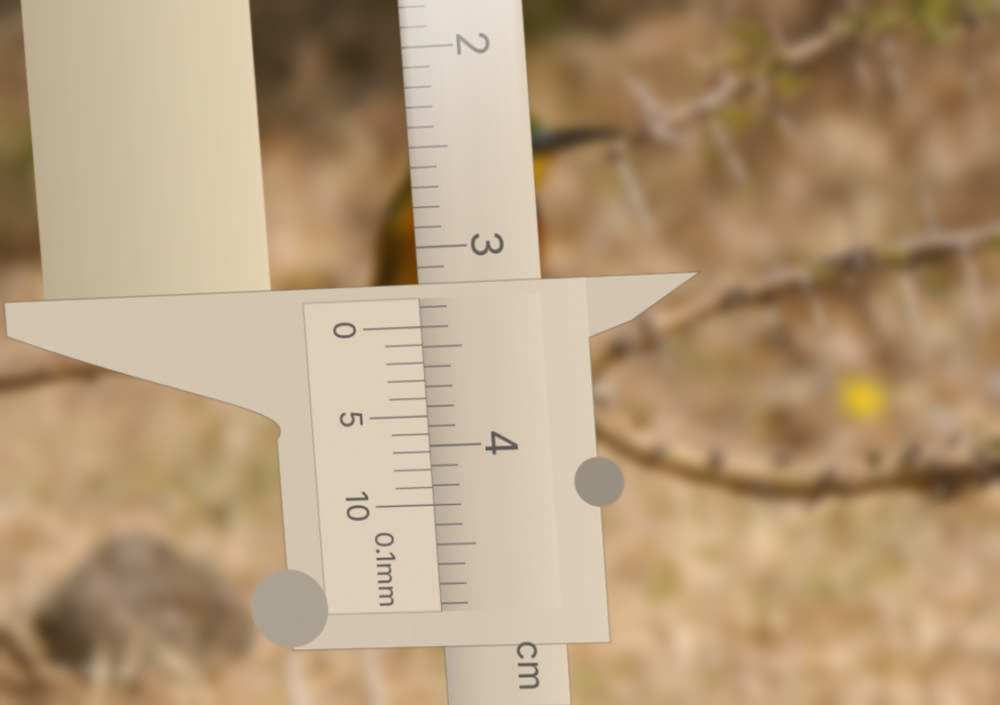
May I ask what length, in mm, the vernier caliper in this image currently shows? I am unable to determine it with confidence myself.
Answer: 34.0 mm
